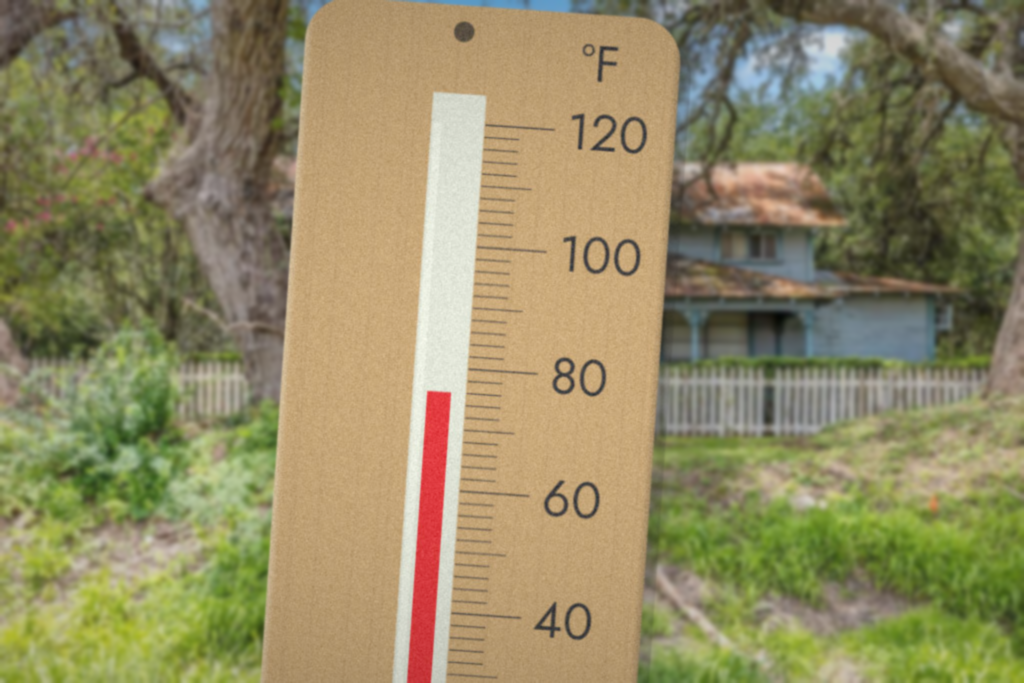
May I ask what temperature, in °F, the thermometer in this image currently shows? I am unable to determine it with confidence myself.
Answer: 76 °F
